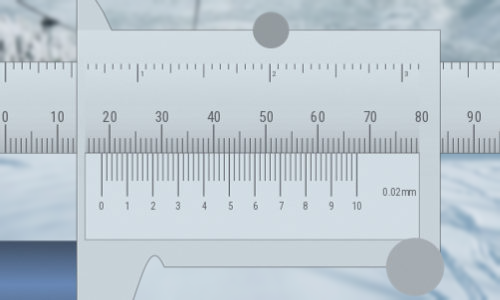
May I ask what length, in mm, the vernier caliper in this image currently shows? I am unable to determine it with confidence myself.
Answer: 18.5 mm
